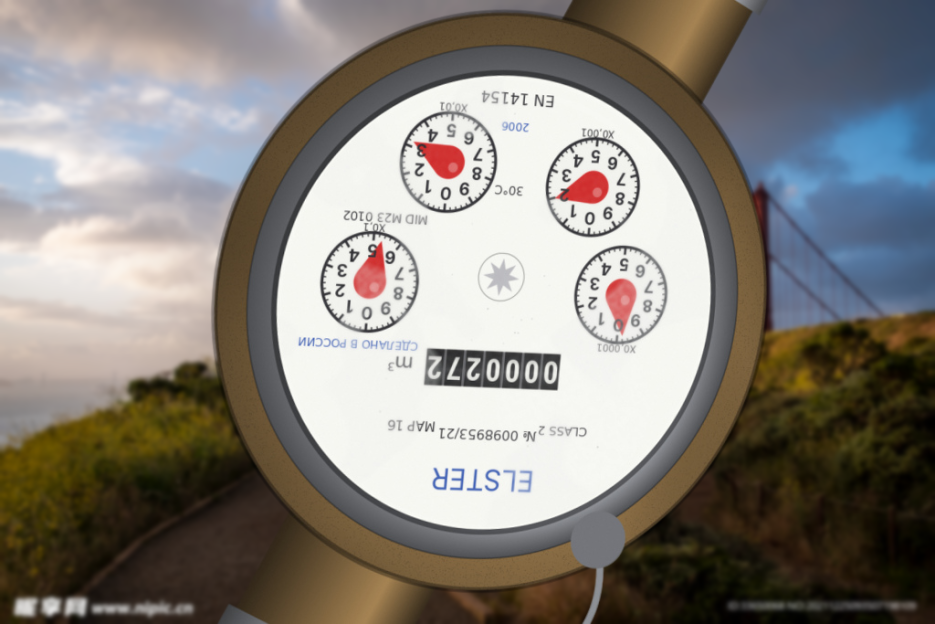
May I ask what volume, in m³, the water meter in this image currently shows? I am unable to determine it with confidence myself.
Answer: 272.5319 m³
